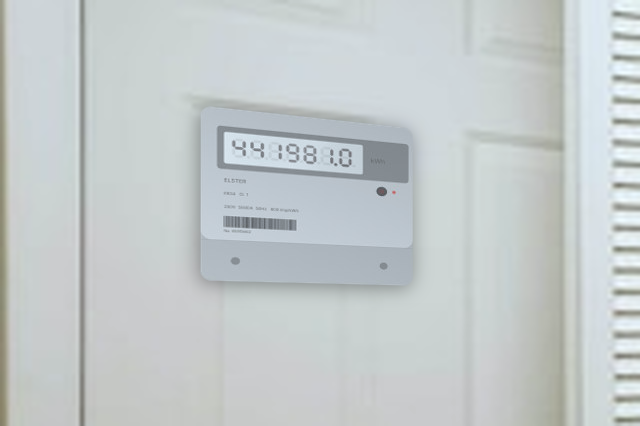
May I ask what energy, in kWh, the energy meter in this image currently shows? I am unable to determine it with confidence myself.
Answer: 441981.0 kWh
